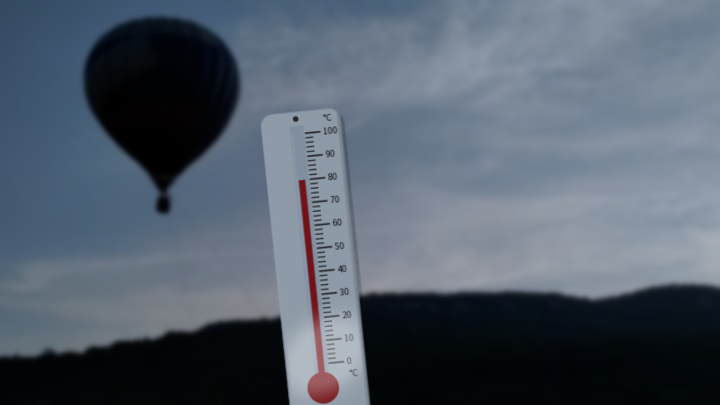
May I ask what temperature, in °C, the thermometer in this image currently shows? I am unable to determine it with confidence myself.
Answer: 80 °C
